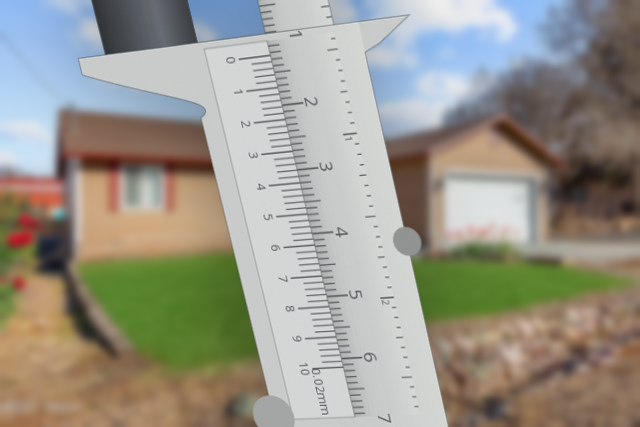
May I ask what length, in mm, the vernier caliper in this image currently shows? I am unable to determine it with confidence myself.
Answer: 12.4 mm
